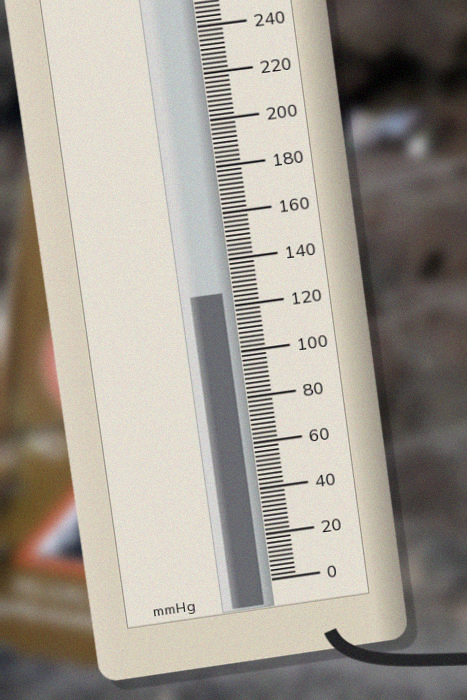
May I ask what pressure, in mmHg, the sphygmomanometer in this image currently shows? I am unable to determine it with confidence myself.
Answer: 126 mmHg
